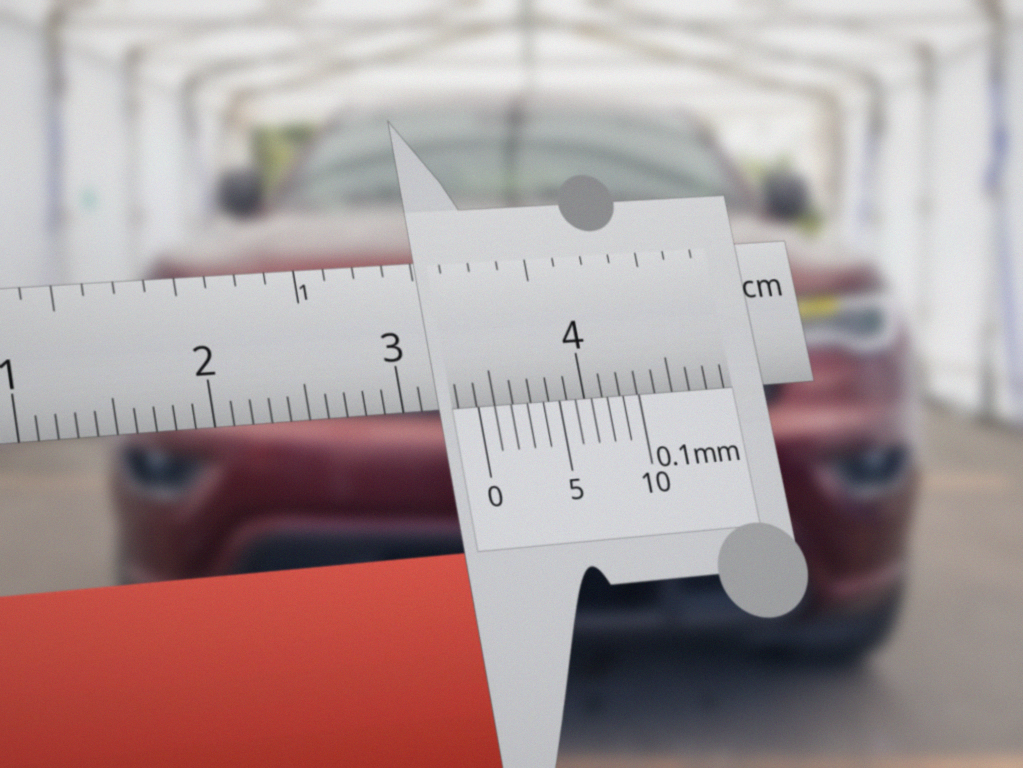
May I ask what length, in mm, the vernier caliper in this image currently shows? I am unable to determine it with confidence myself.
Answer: 34.1 mm
